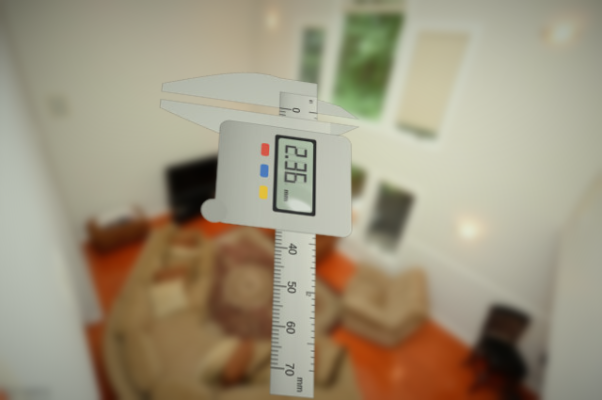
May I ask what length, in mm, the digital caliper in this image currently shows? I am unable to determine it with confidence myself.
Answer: 2.36 mm
